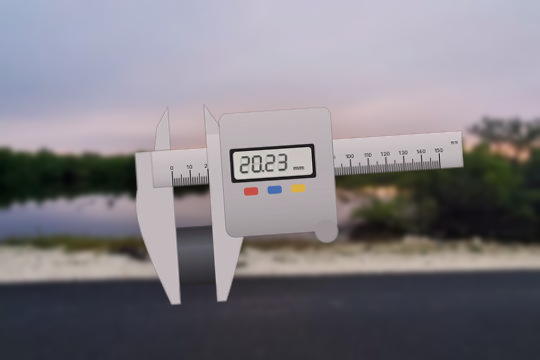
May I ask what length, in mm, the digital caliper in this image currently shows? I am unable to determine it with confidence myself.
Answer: 20.23 mm
